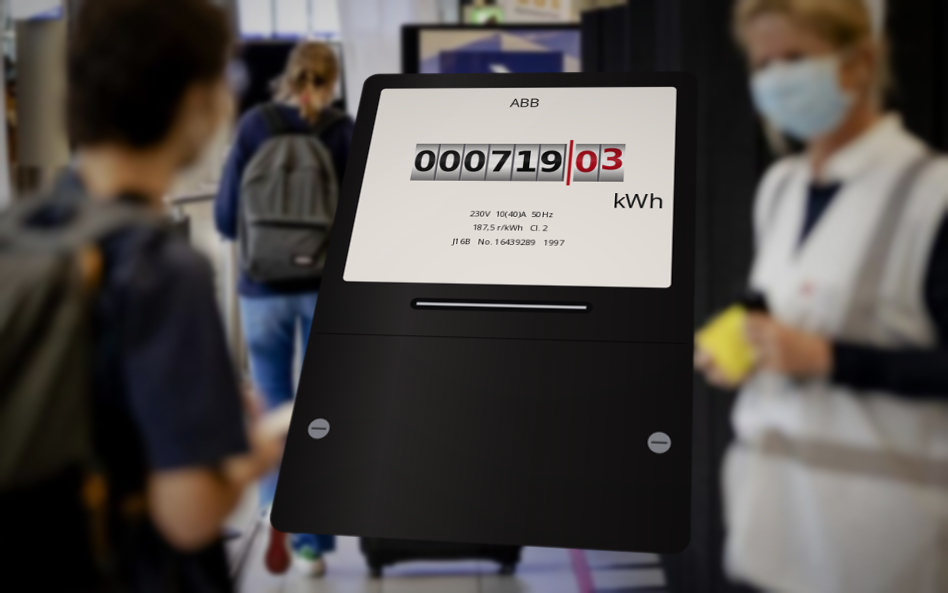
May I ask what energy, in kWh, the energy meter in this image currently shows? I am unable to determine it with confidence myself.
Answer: 719.03 kWh
